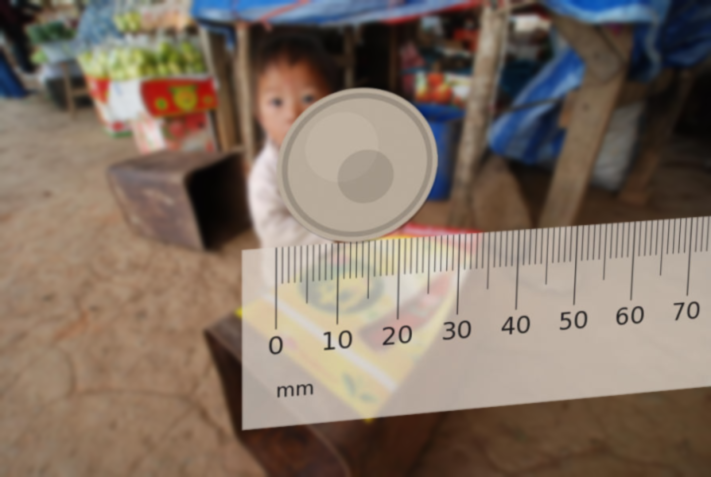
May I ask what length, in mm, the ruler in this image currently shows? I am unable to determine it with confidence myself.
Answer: 26 mm
